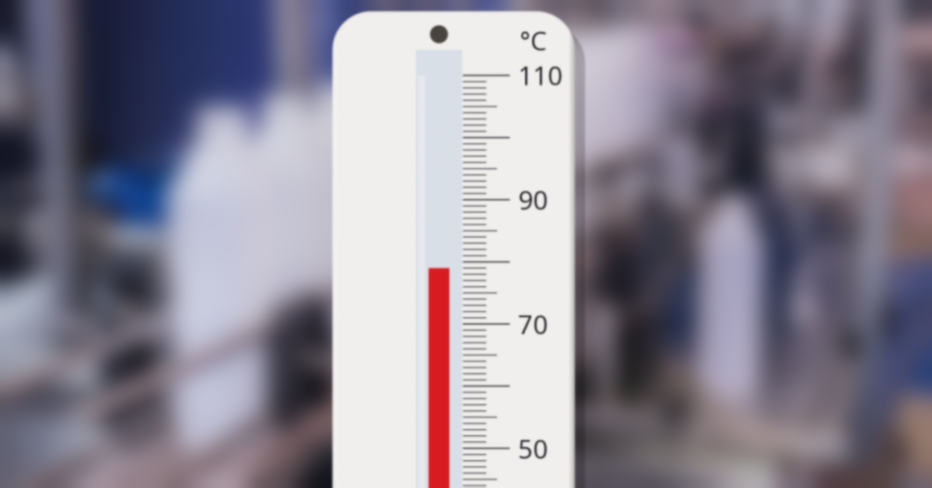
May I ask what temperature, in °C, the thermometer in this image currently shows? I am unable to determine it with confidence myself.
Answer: 79 °C
